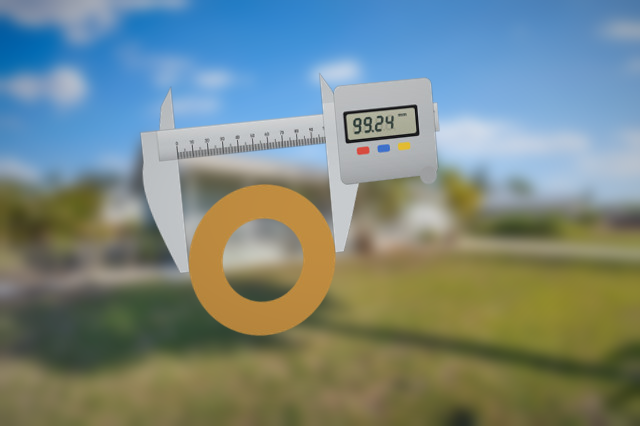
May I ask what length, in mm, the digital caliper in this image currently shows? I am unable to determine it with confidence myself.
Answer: 99.24 mm
